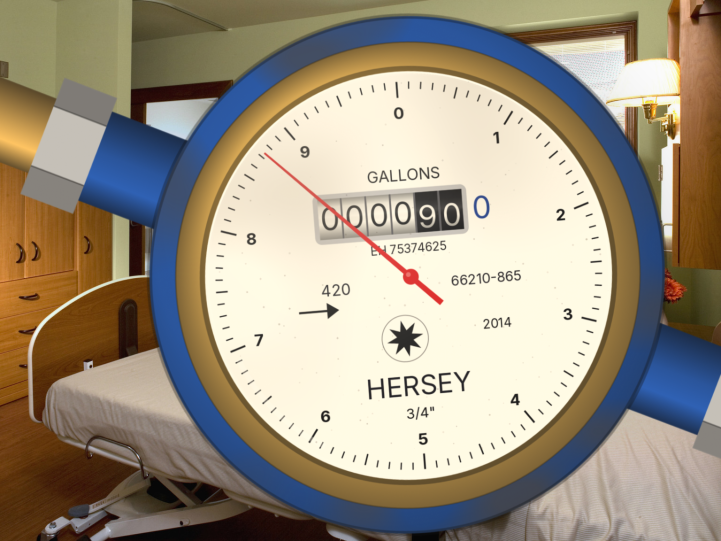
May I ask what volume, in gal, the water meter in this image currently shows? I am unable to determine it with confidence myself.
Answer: 898.7 gal
